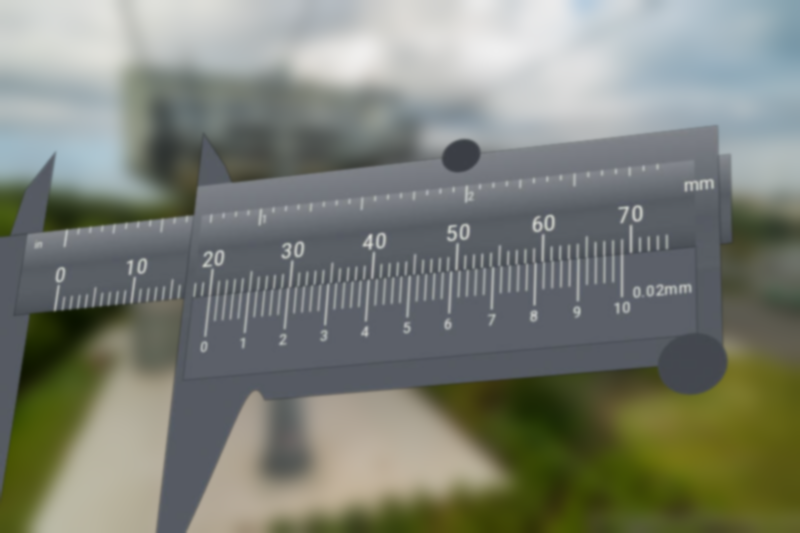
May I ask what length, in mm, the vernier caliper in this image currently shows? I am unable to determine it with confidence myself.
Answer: 20.0 mm
